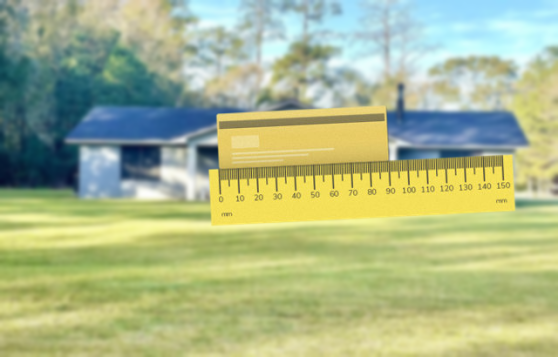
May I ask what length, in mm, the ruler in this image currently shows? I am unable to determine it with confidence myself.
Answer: 90 mm
